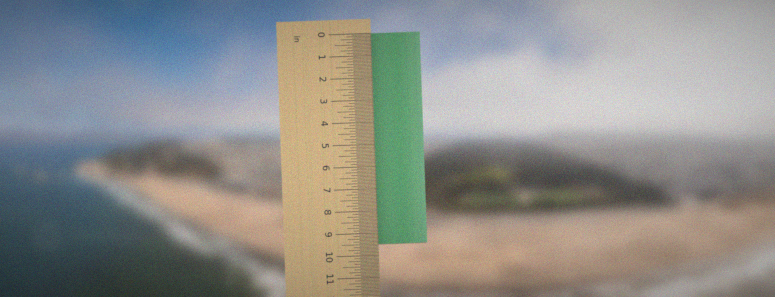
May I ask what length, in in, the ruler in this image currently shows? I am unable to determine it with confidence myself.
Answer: 9.5 in
